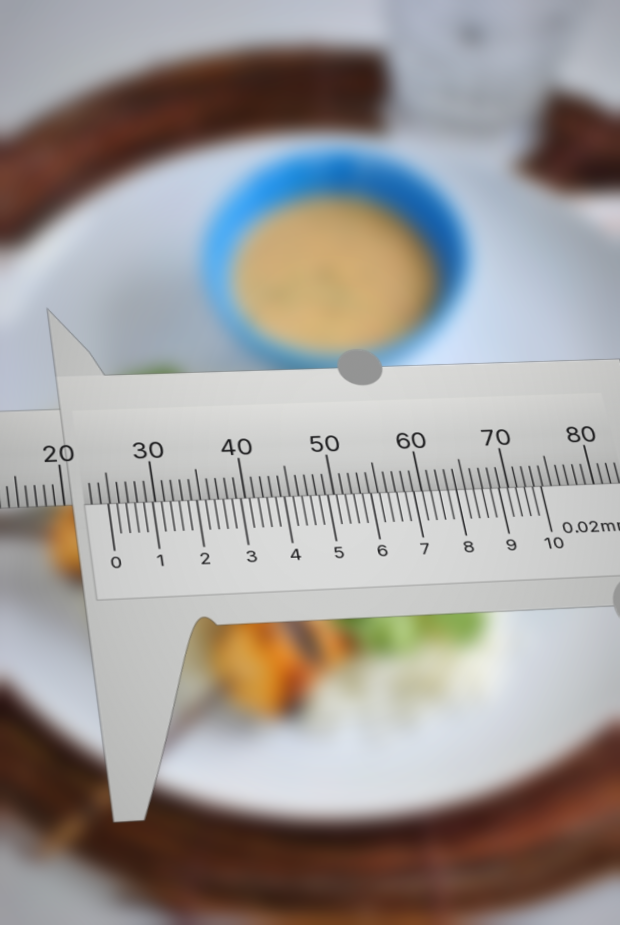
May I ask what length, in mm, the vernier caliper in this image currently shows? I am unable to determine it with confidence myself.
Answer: 24.8 mm
